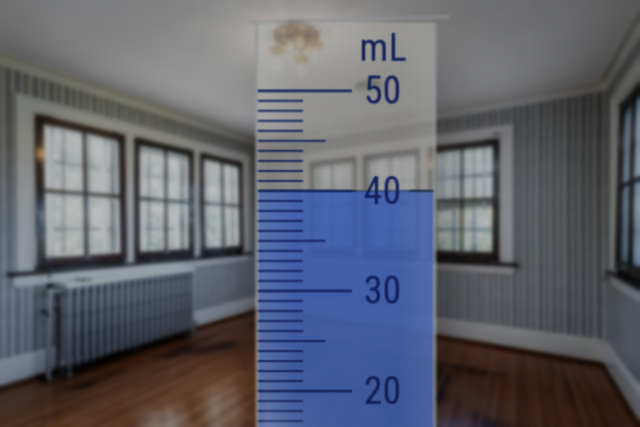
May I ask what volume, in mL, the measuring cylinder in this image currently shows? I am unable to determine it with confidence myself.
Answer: 40 mL
